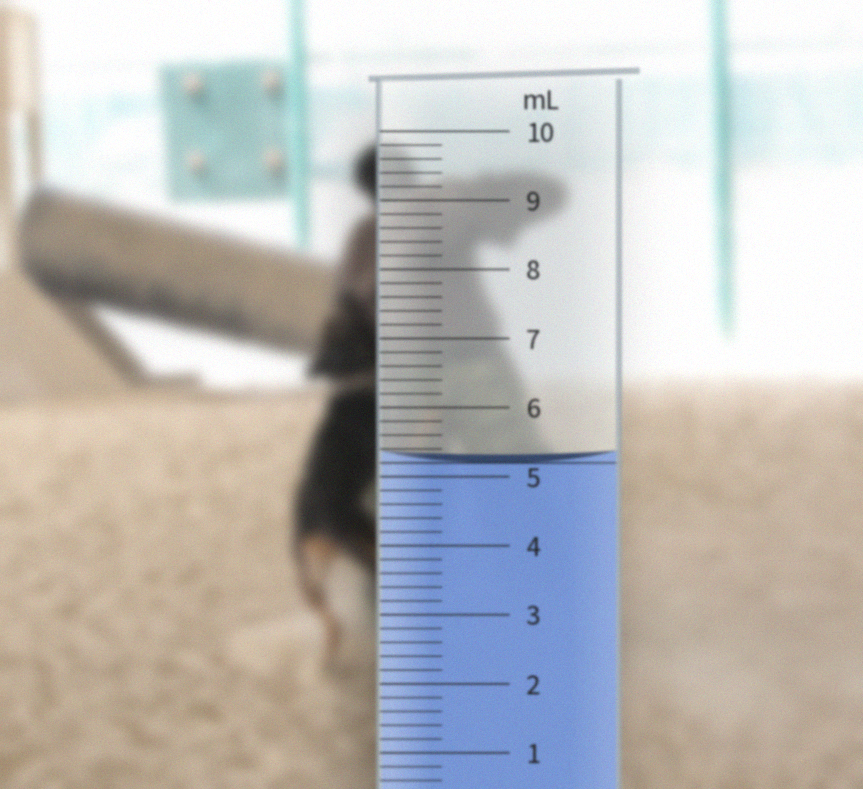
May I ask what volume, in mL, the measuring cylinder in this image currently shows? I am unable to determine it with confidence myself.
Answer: 5.2 mL
